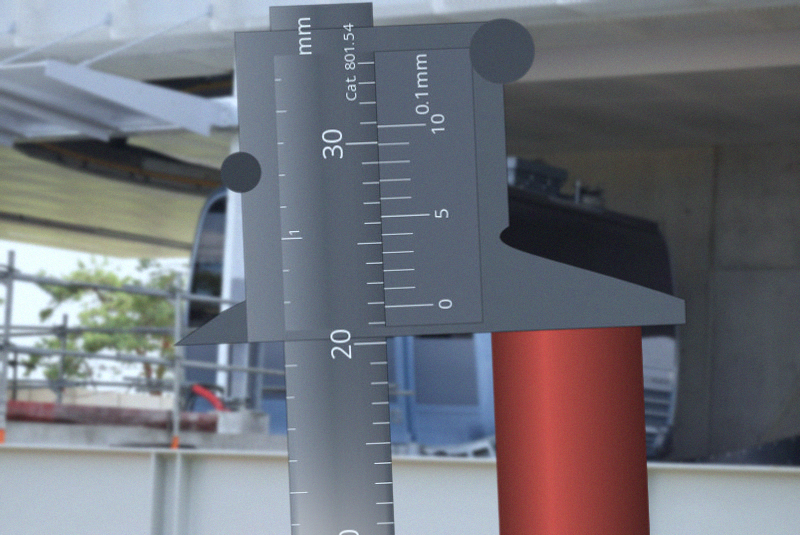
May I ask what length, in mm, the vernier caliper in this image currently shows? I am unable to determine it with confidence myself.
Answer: 21.8 mm
